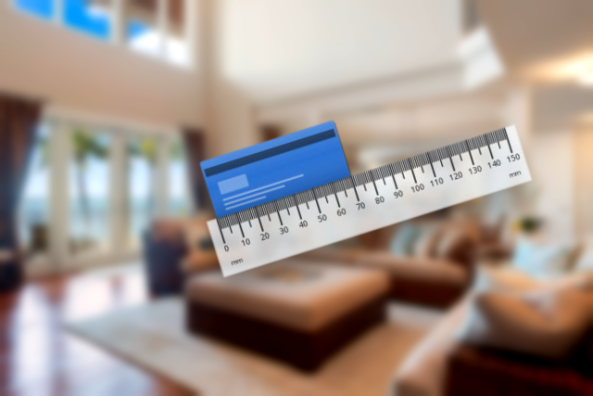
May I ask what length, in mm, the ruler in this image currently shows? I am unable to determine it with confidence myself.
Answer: 70 mm
